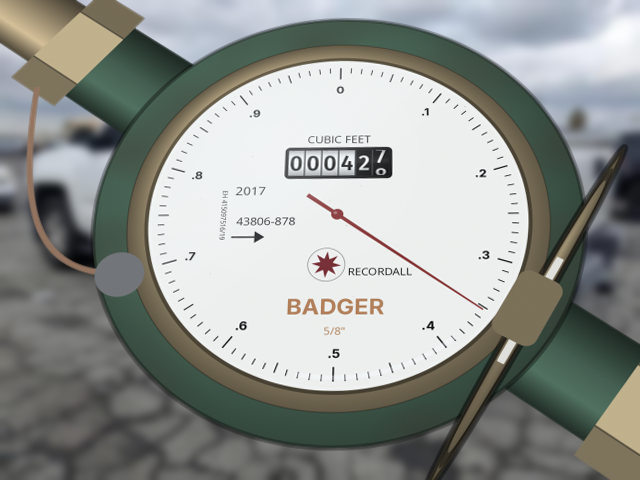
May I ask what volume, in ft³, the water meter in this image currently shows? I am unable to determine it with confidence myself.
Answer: 427.35 ft³
